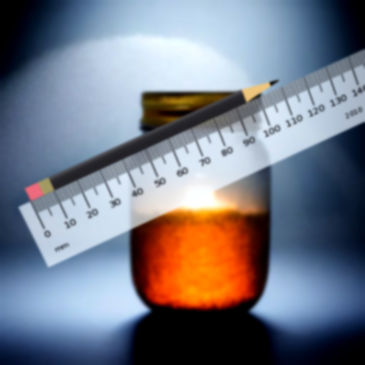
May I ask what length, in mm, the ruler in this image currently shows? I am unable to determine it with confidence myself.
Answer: 110 mm
